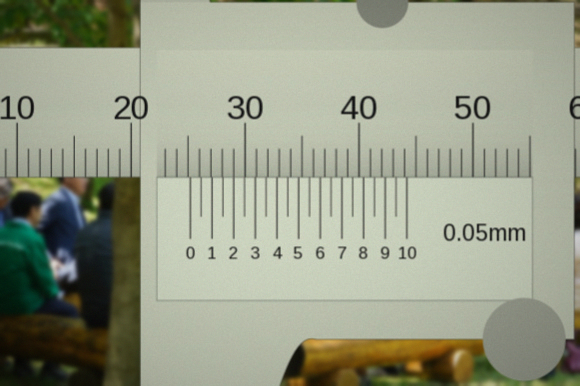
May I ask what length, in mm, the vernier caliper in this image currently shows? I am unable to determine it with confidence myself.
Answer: 25.2 mm
